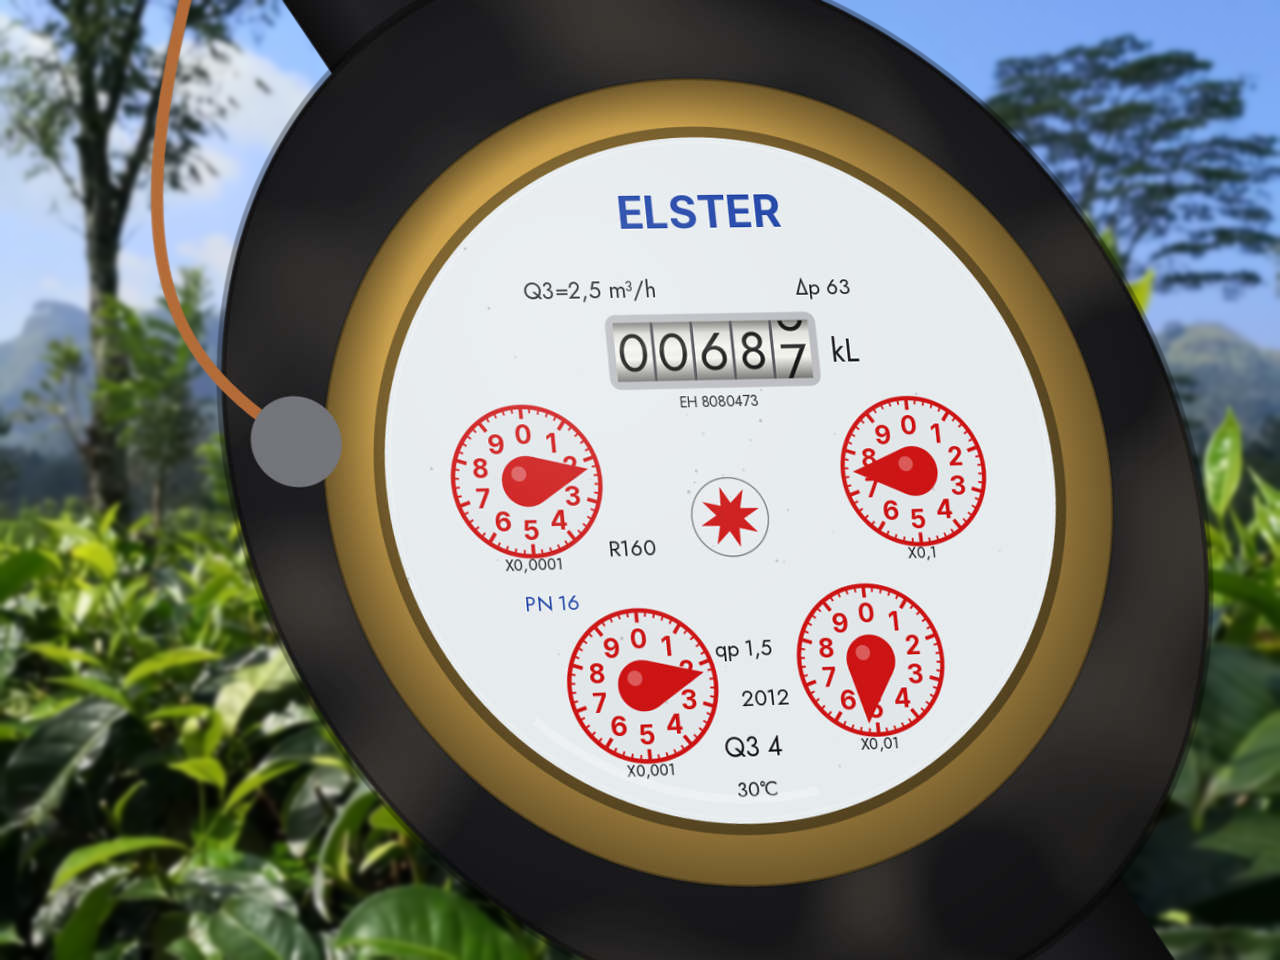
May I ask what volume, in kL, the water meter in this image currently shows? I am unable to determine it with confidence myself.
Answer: 686.7522 kL
